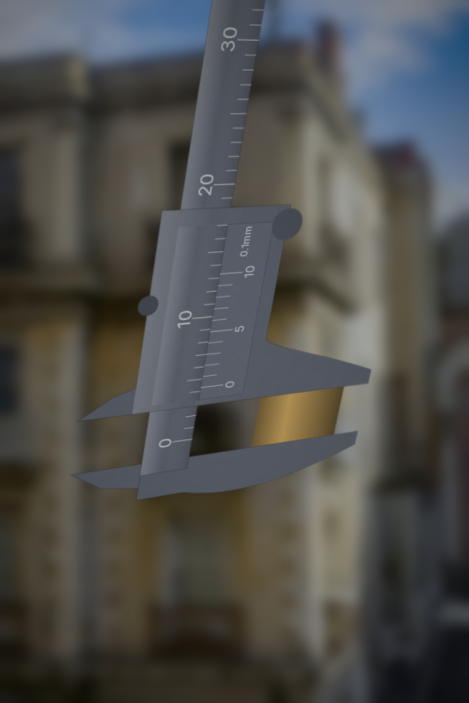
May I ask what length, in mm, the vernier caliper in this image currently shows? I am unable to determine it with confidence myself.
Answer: 4.3 mm
